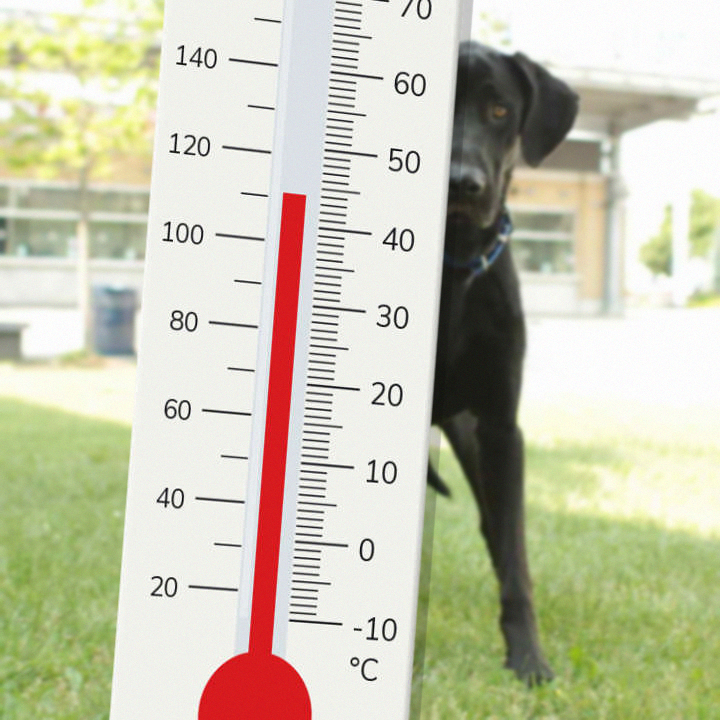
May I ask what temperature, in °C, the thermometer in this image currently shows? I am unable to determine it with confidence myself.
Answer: 44 °C
